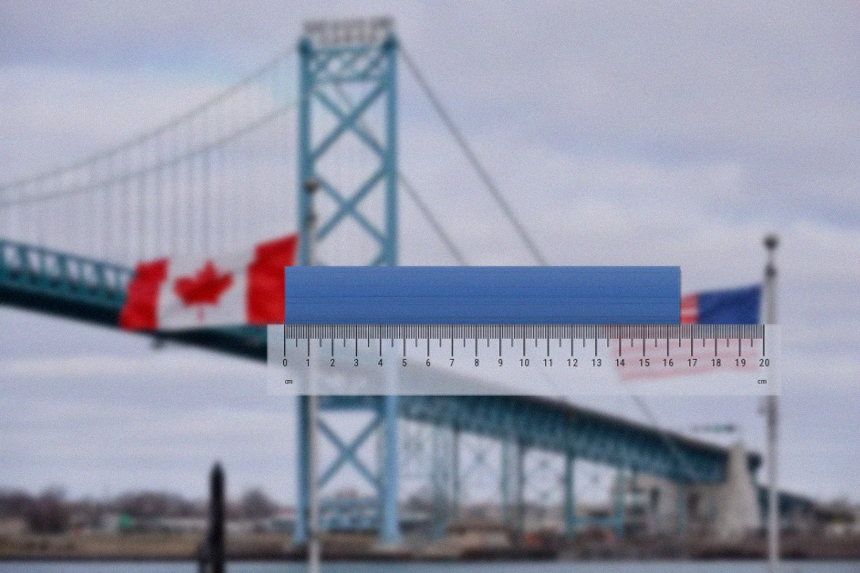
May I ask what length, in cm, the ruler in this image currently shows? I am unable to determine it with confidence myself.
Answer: 16.5 cm
